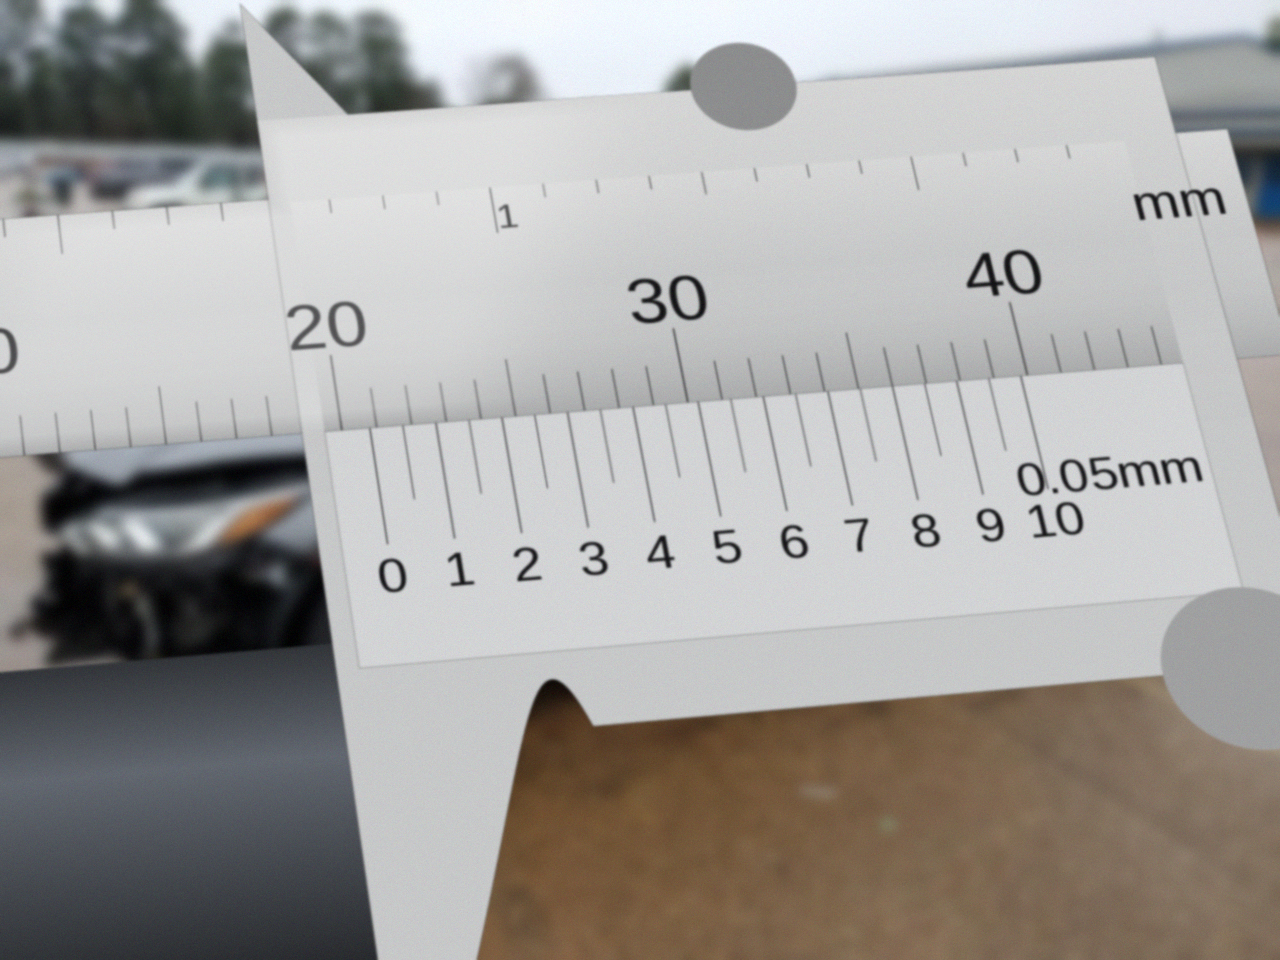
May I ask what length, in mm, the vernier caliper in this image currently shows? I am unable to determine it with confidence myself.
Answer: 20.80 mm
